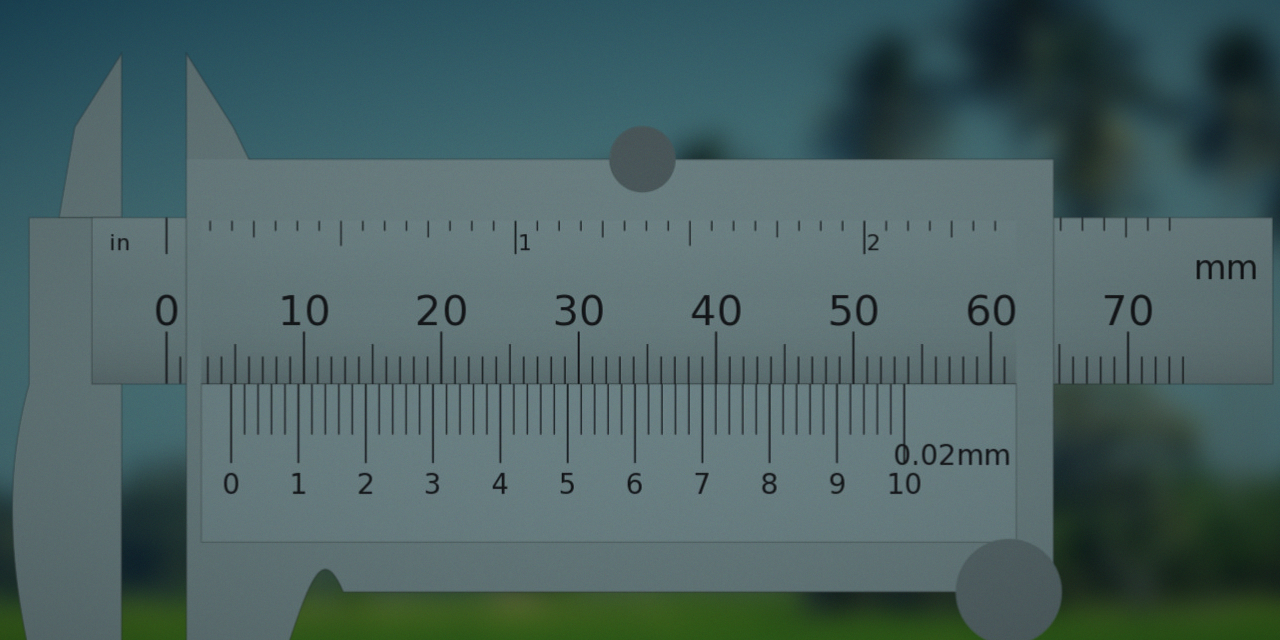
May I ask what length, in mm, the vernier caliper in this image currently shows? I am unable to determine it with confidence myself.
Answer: 4.7 mm
